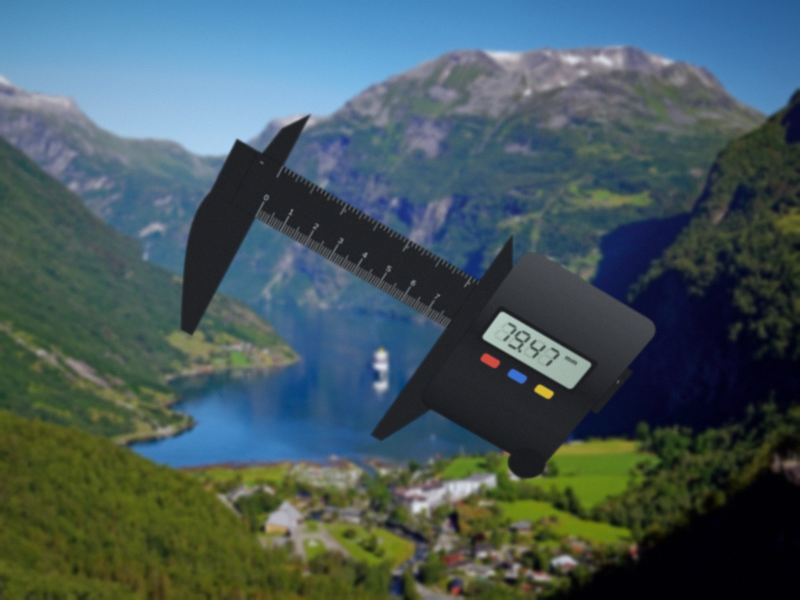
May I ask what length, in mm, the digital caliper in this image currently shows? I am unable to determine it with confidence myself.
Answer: 79.47 mm
